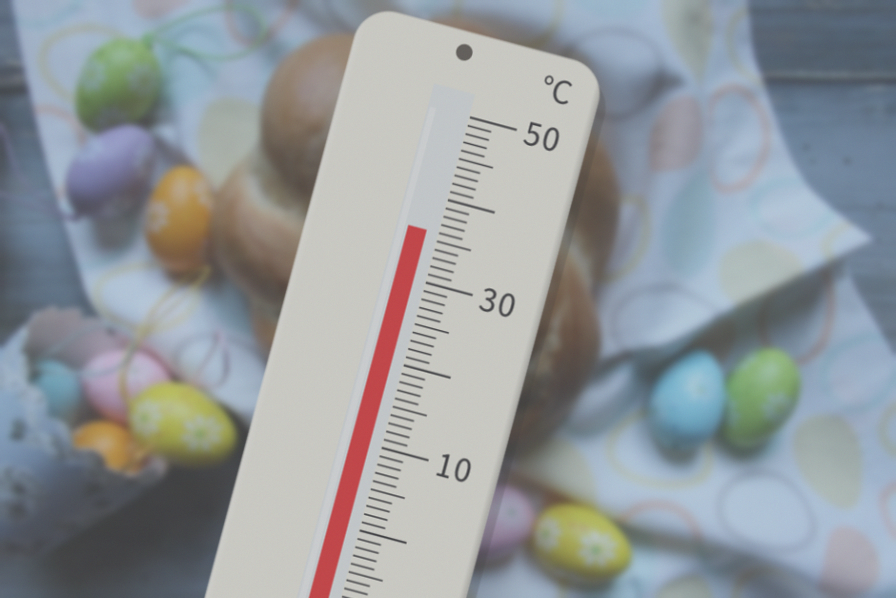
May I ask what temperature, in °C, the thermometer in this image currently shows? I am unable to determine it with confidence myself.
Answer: 36 °C
